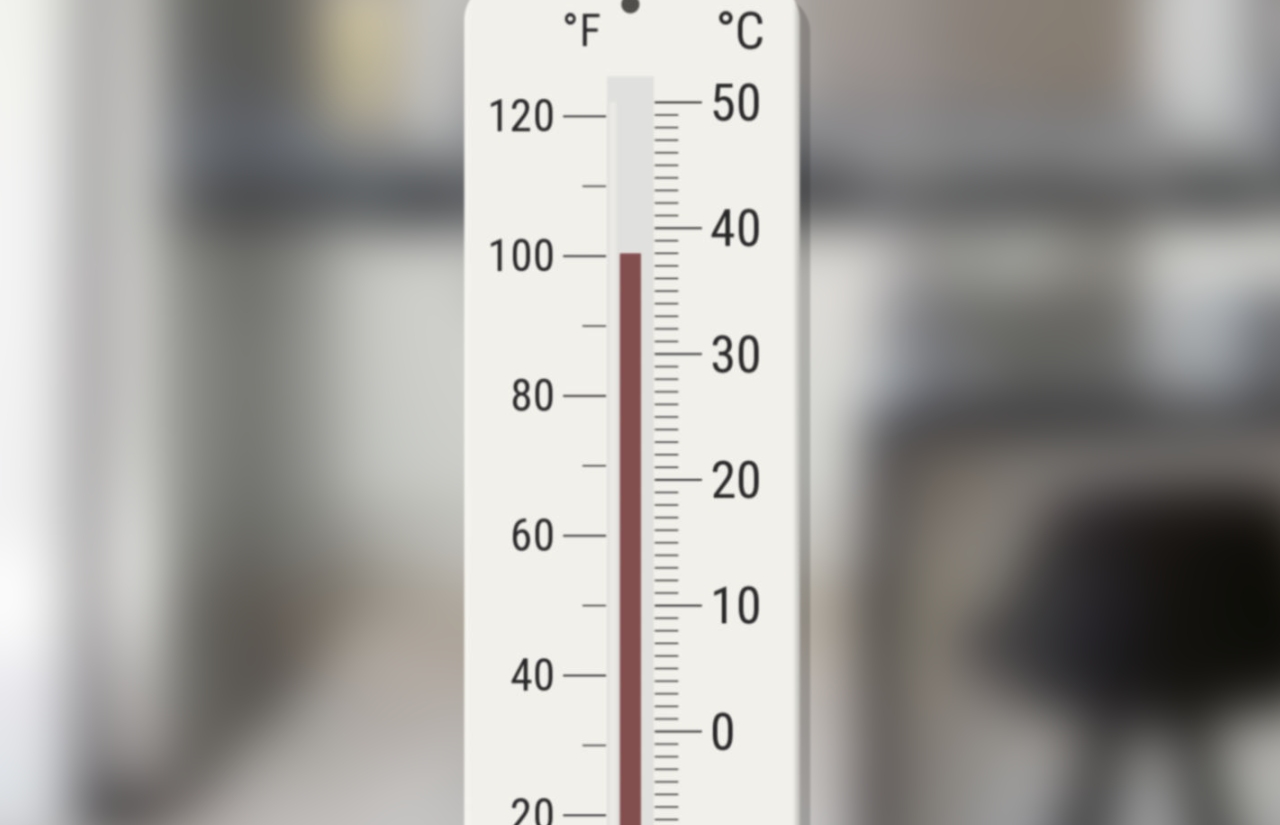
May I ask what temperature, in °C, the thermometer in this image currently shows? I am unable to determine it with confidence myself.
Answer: 38 °C
